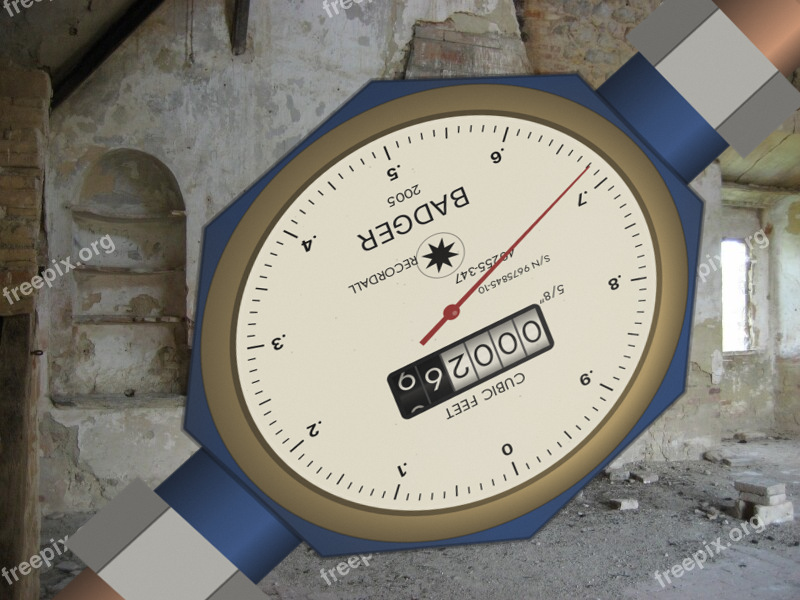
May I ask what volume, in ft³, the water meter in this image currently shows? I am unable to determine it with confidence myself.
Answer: 268.68 ft³
